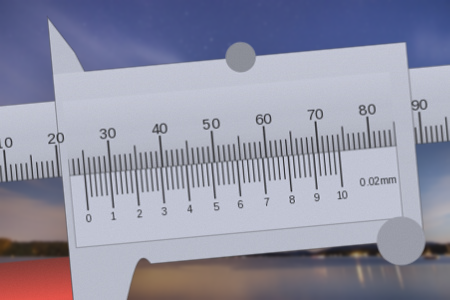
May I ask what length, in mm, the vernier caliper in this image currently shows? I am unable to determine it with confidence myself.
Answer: 25.0 mm
